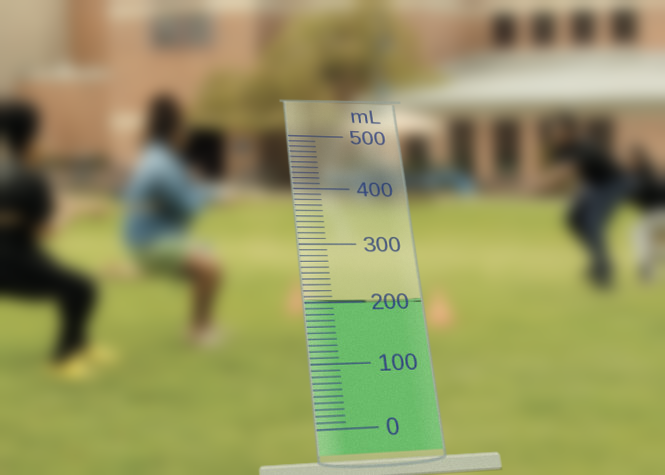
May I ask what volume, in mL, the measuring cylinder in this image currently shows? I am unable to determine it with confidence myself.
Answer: 200 mL
